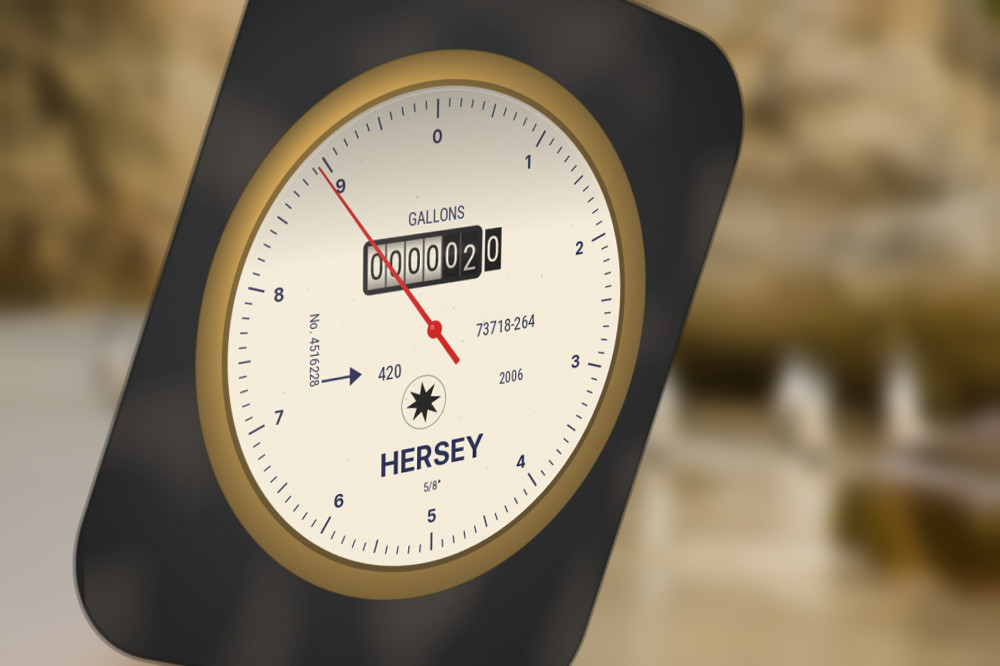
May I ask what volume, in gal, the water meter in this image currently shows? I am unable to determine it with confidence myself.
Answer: 18.9 gal
